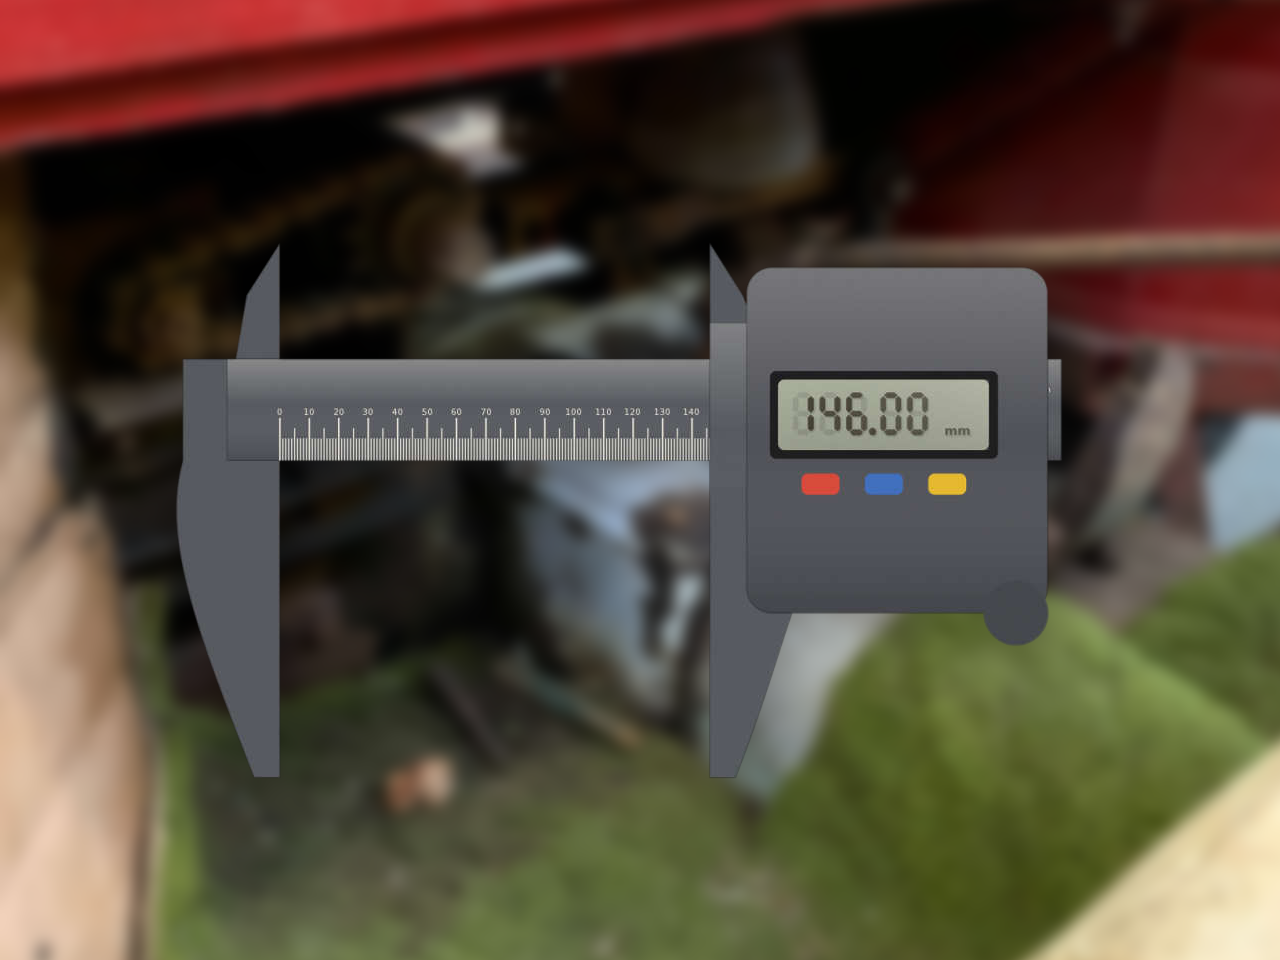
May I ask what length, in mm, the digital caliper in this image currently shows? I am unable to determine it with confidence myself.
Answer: 146.00 mm
